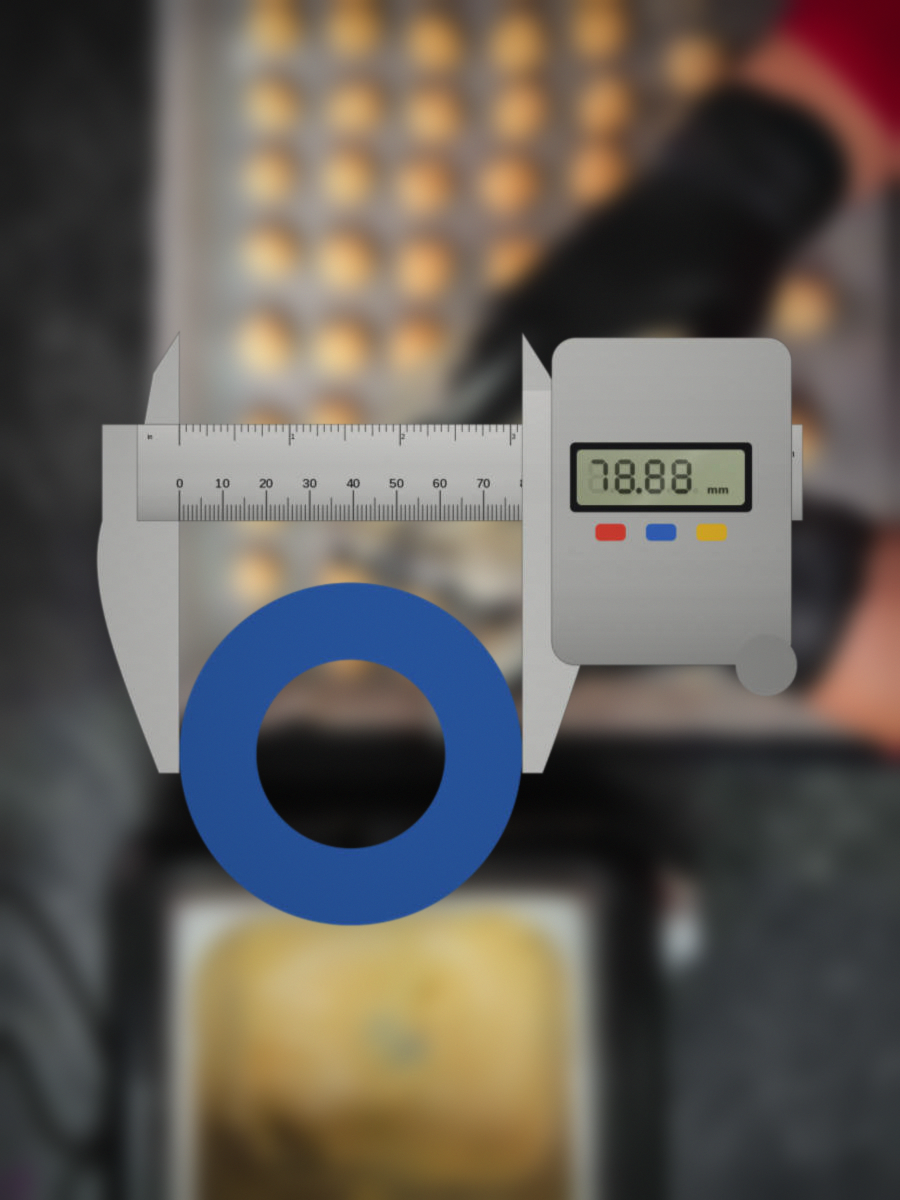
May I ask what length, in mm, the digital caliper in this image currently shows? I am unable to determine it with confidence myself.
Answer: 78.88 mm
